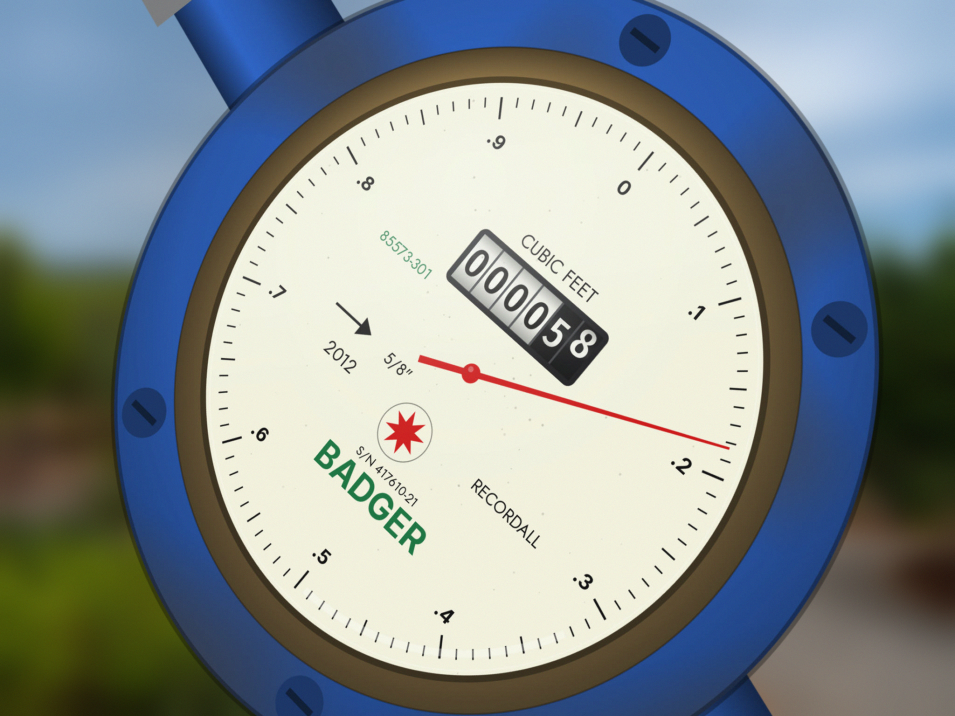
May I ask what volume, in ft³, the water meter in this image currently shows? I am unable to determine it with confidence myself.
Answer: 58.18 ft³
